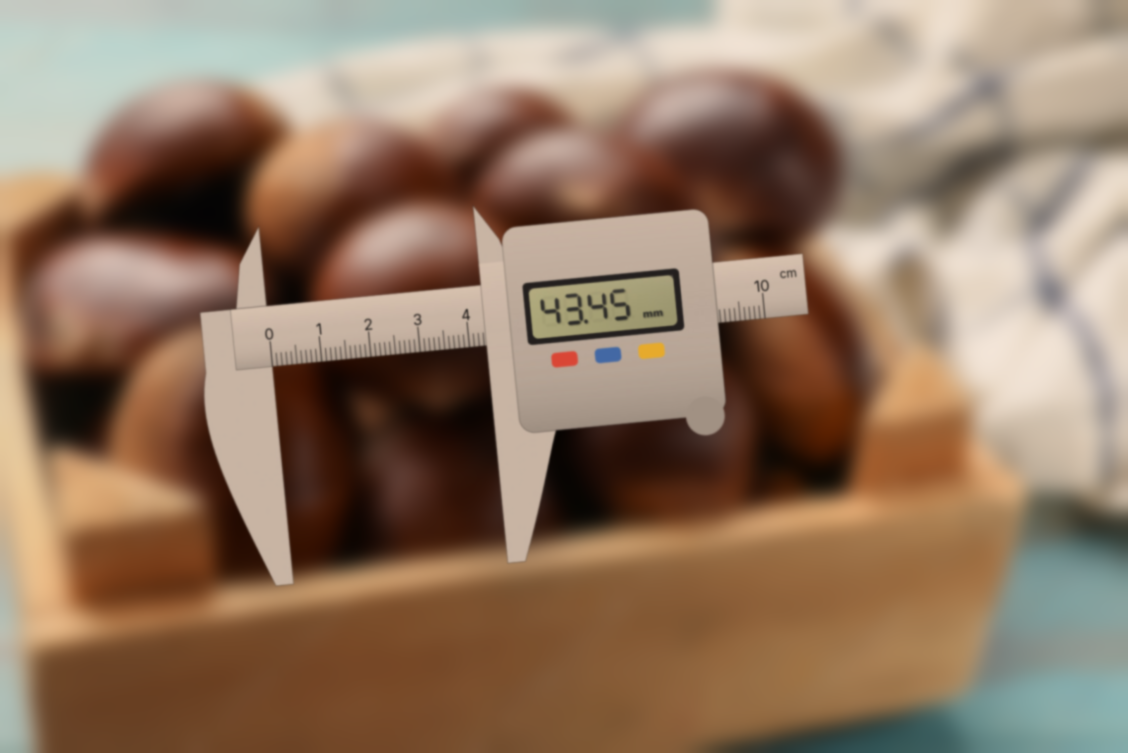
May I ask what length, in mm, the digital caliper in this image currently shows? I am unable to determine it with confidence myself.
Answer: 43.45 mm
